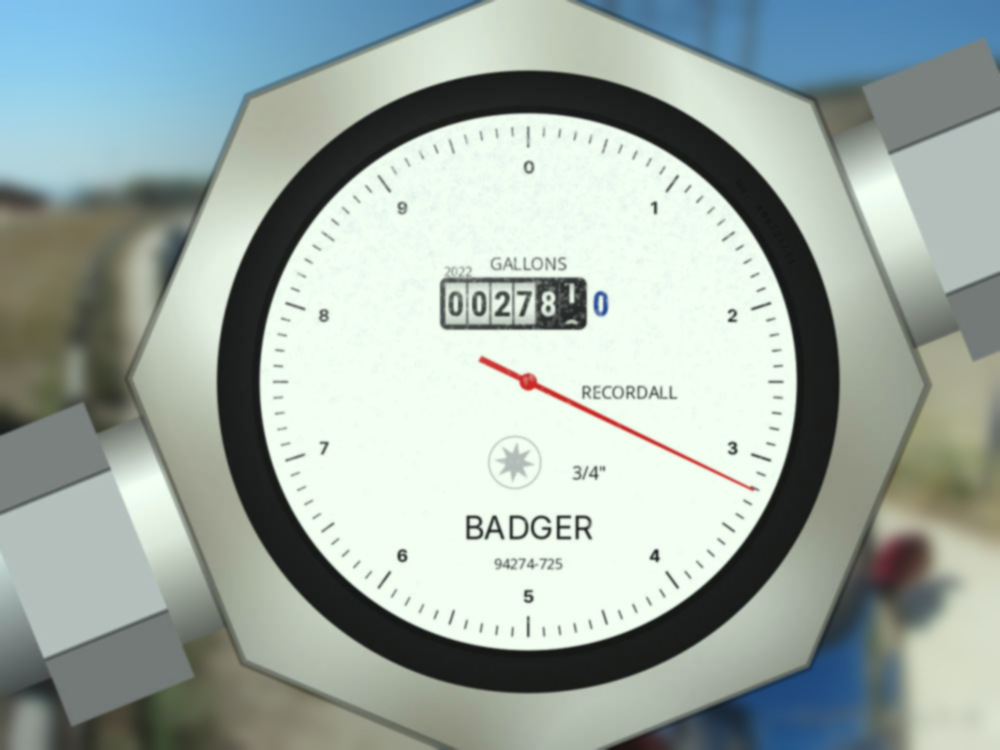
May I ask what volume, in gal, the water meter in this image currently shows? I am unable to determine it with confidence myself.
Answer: 27813.2 gal
